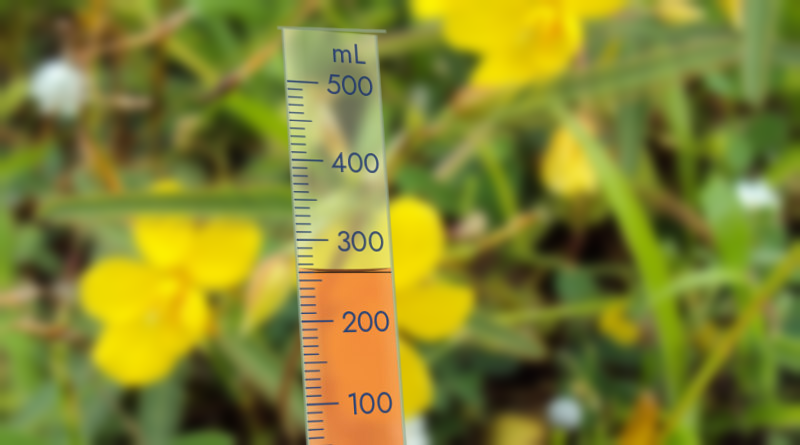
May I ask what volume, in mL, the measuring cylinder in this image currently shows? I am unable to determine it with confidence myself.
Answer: 260 mL
